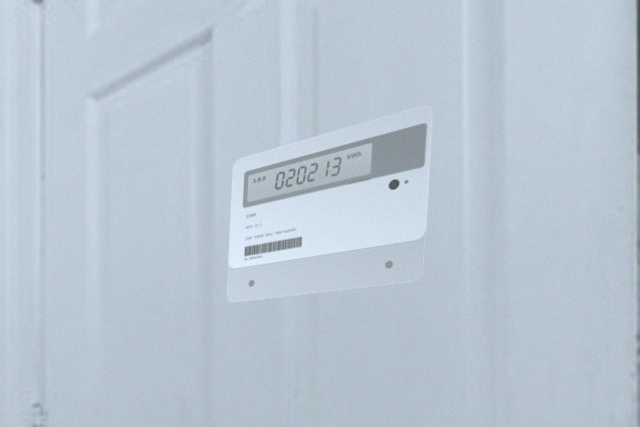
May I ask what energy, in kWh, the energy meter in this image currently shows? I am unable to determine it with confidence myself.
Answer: 20213 kWh
